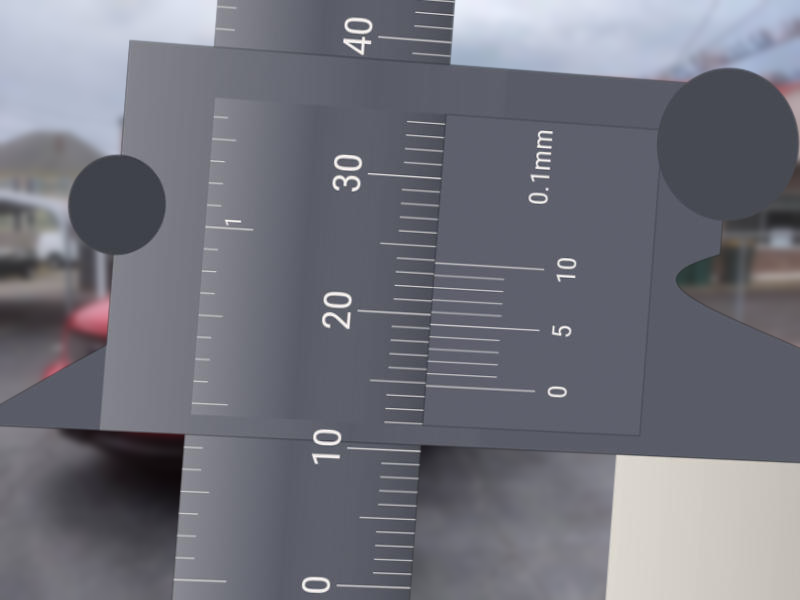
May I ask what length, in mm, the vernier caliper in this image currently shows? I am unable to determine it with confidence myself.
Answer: 14.8 mm
